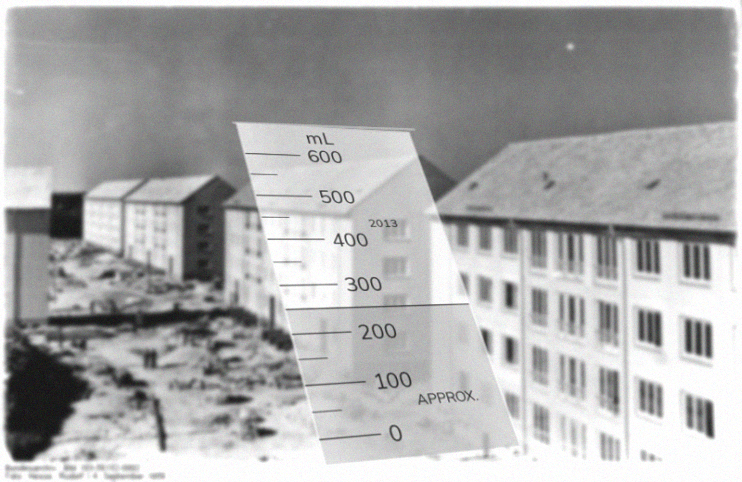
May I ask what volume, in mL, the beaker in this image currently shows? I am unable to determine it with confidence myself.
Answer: 250 mL
